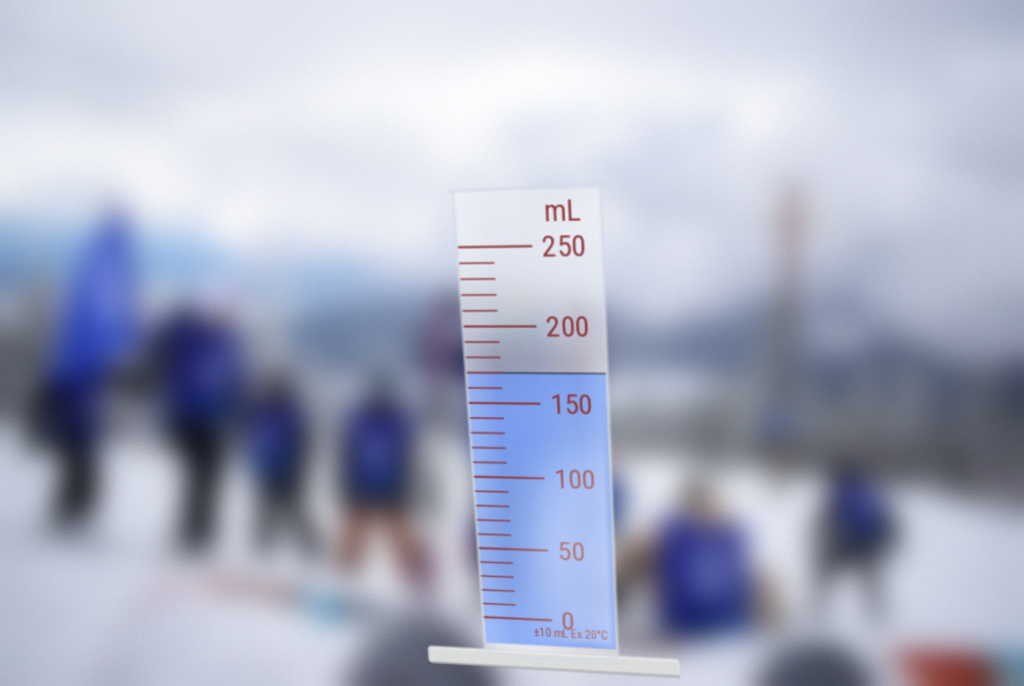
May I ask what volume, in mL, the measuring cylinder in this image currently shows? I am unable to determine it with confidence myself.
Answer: 170 mL
